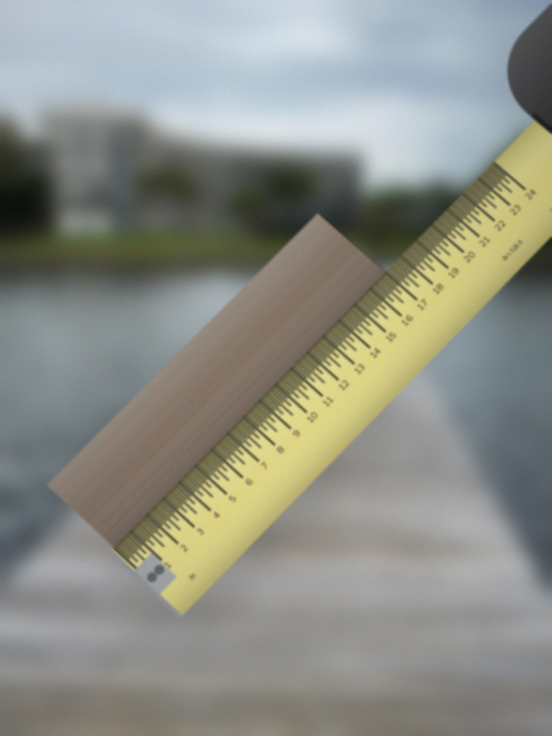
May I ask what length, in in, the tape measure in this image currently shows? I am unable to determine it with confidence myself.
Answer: 17 in
